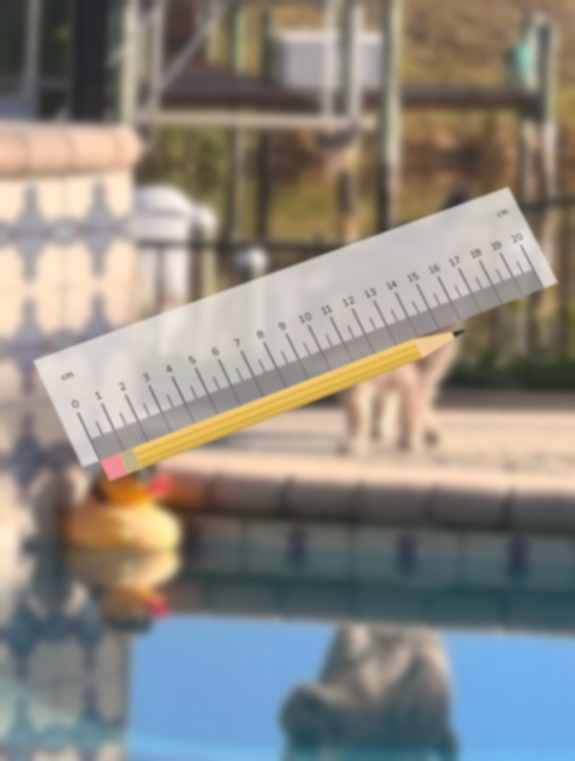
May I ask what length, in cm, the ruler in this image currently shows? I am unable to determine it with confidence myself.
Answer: 16 cm
